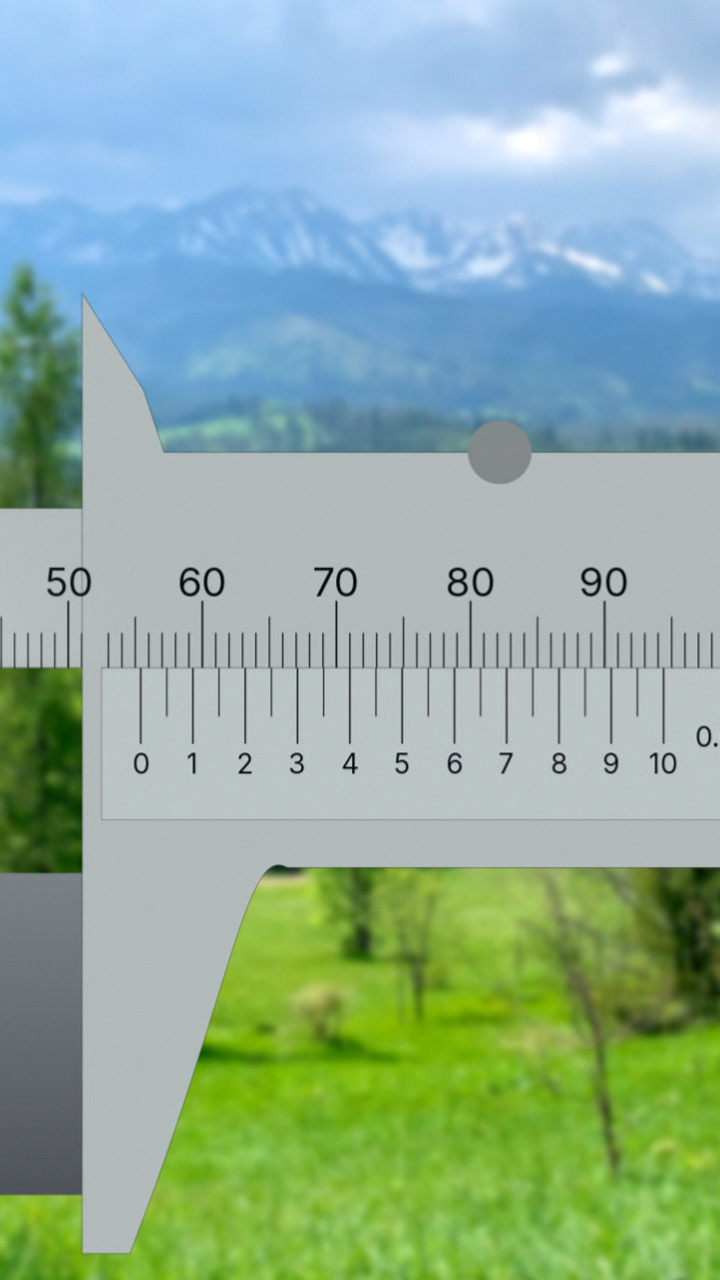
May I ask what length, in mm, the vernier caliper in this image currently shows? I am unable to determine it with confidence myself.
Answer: 55.4 mm
